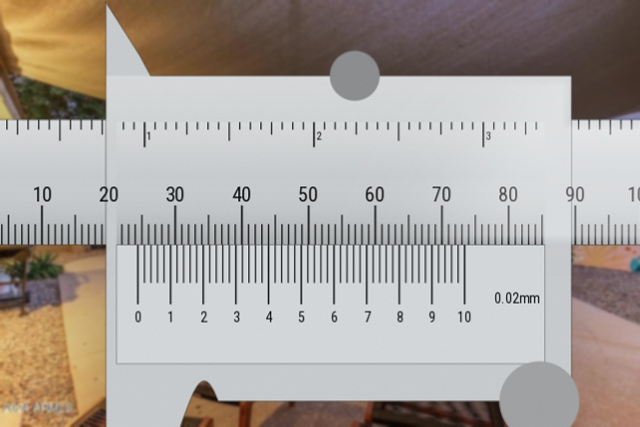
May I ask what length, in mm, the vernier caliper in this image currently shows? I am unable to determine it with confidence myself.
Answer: 24.4 mm
